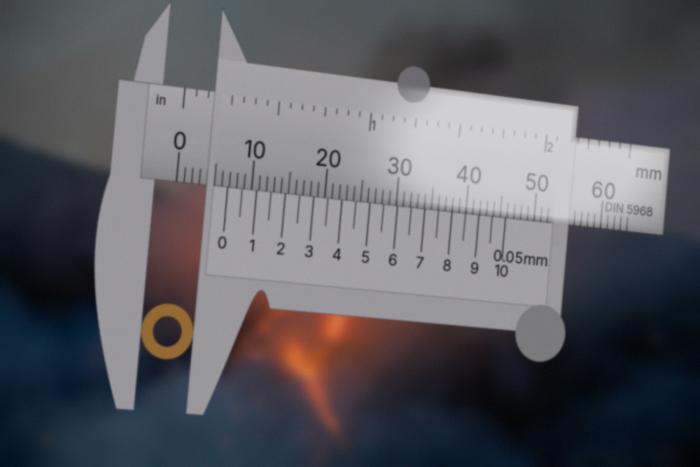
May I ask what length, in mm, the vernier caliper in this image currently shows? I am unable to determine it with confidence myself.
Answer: 6.8 mm
